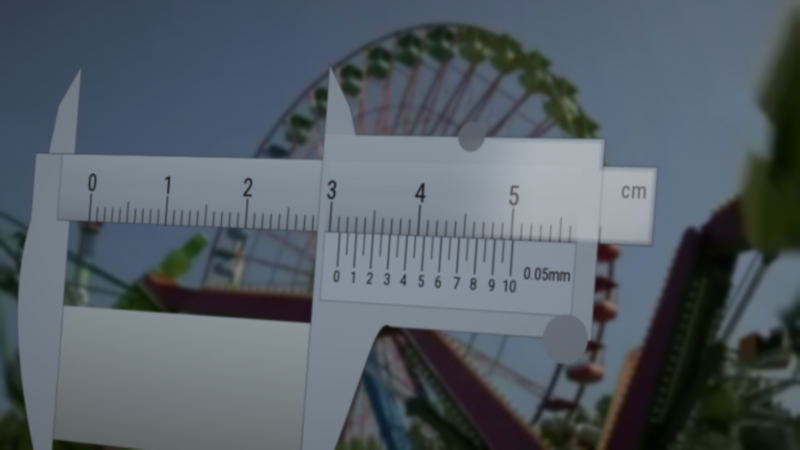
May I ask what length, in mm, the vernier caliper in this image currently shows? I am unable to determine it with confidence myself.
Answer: 31.2 mm
